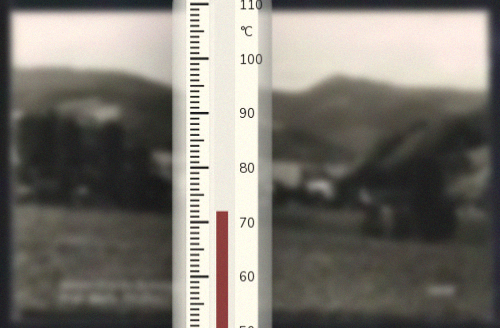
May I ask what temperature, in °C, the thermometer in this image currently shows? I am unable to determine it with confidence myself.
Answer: 72 °C
